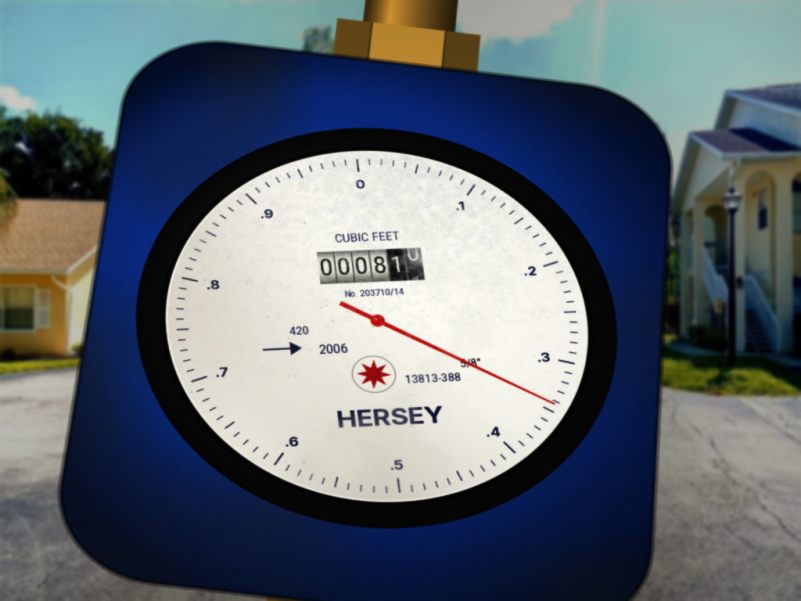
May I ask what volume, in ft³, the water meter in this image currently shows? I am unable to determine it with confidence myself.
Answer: 810.34 ft³
